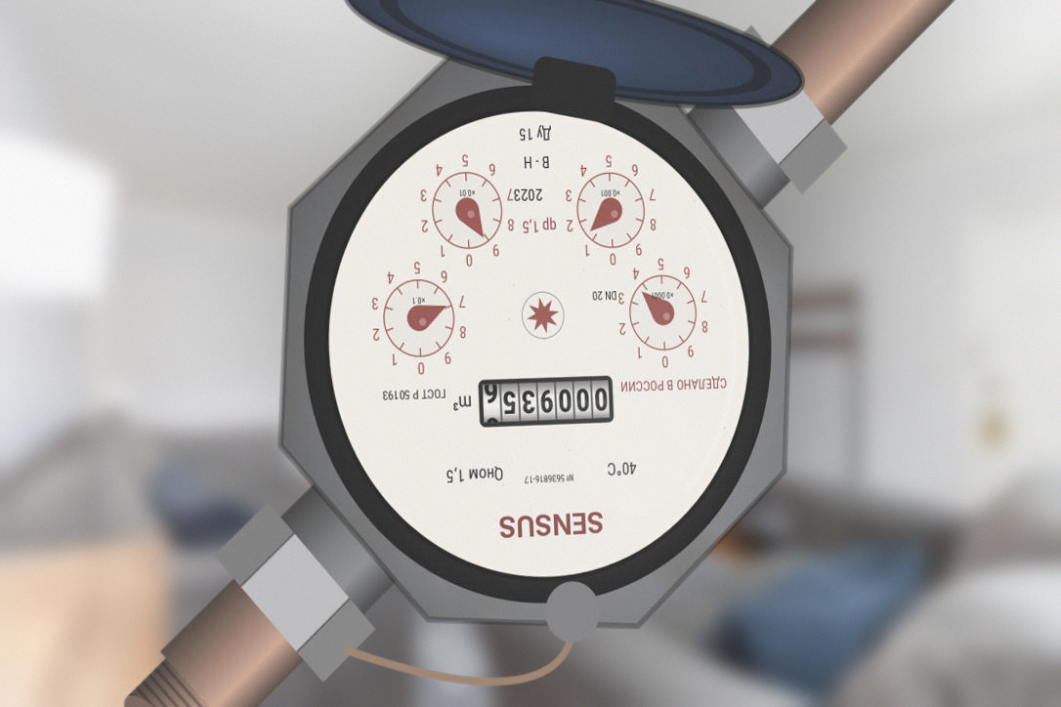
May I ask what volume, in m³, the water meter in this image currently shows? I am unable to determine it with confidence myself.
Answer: 9355.6913 m³
